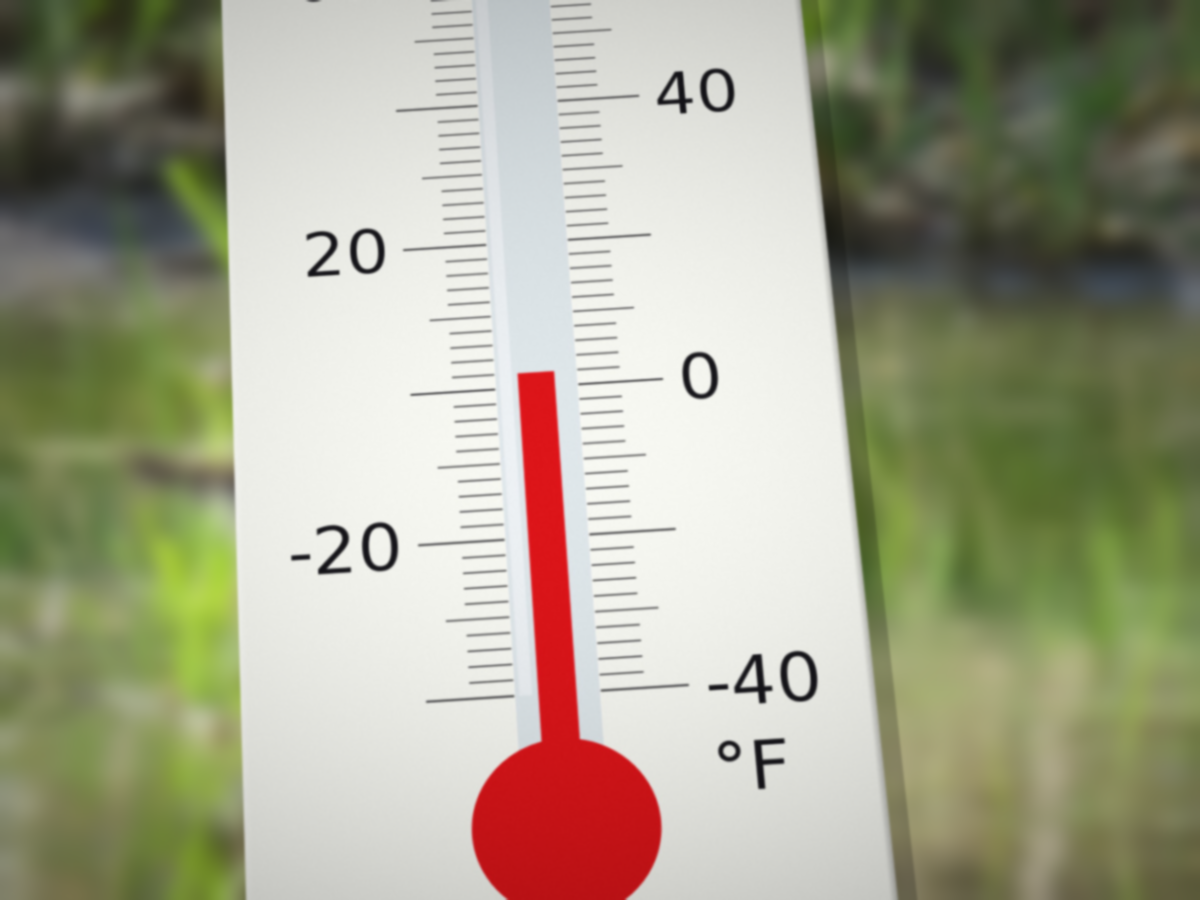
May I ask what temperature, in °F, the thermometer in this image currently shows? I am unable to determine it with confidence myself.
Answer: 2 °F
